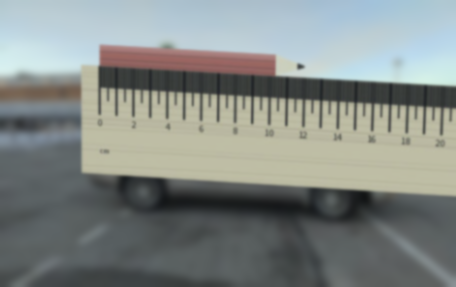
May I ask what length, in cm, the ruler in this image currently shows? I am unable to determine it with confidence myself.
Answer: 12 cm
